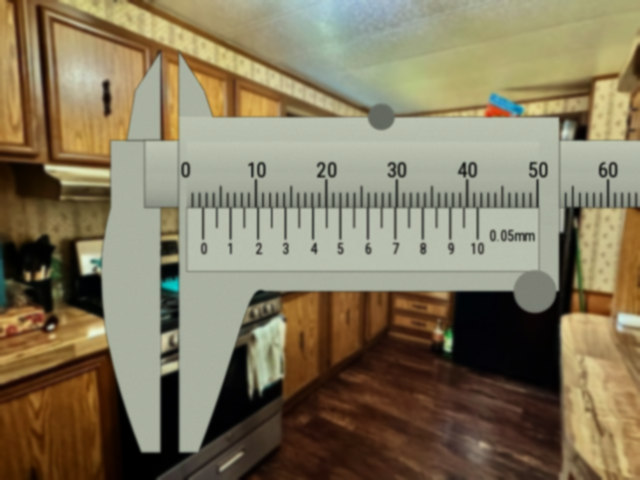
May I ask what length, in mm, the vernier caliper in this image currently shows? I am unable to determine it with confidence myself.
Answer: 2.5 mm
